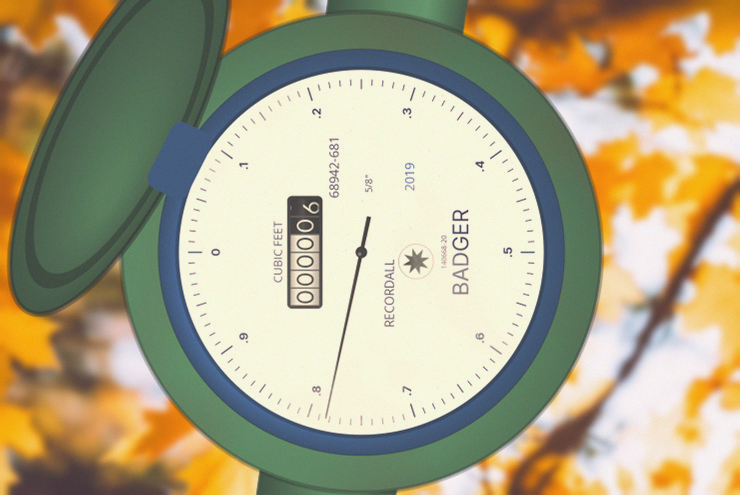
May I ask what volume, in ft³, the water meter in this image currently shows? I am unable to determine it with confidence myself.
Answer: 5.78 ft³
